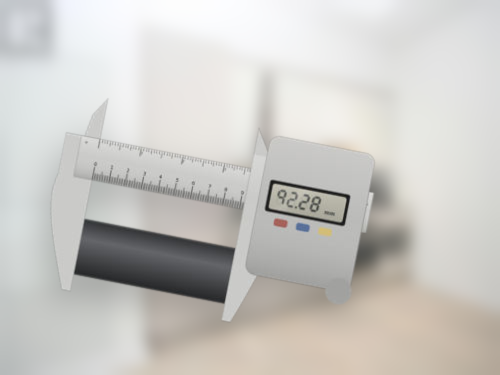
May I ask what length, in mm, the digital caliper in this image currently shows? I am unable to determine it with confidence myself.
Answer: 92.28 mm
